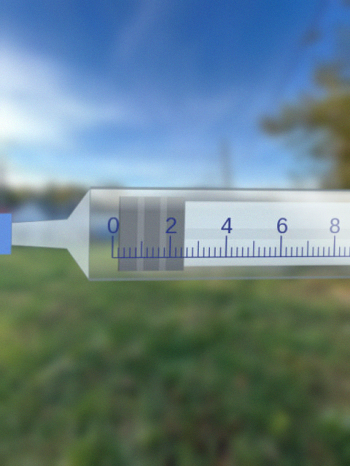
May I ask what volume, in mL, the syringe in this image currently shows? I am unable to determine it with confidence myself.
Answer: 0.2 mL
